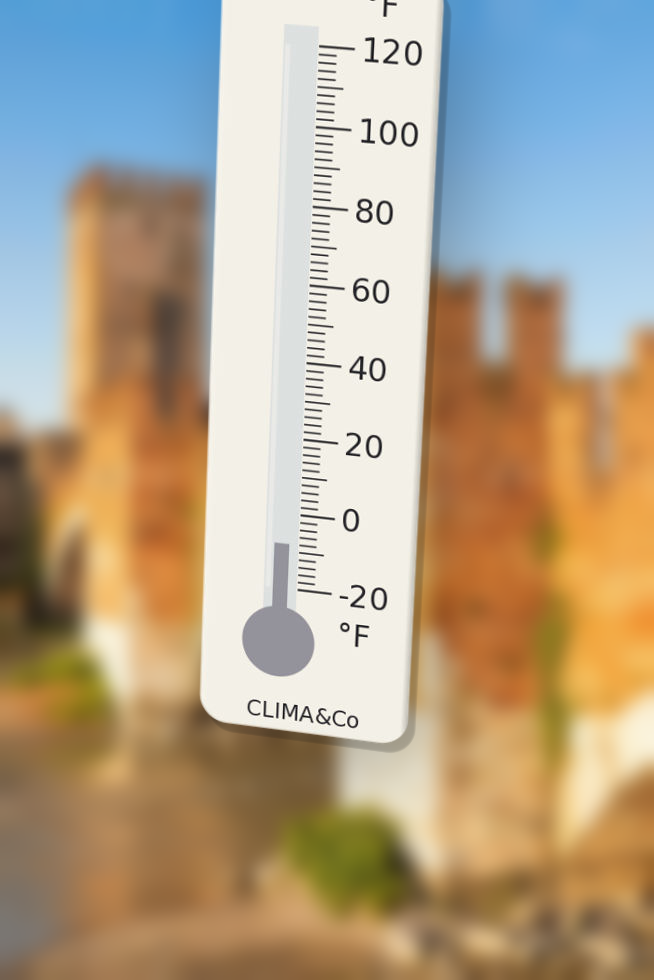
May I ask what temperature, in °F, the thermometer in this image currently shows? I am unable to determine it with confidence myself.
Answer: -8 °F
